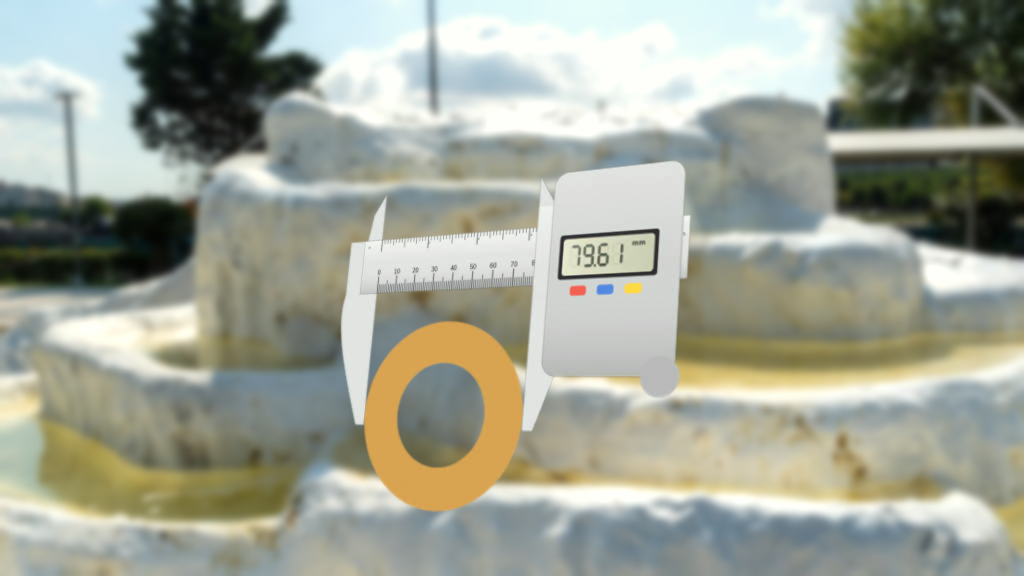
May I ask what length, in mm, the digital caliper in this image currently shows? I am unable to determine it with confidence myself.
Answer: 79.61 mm
